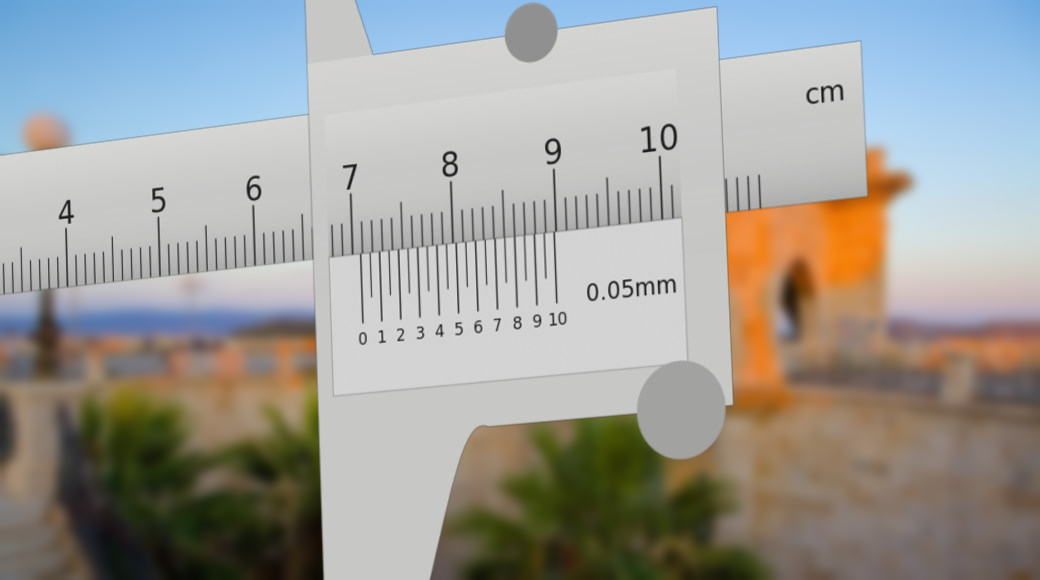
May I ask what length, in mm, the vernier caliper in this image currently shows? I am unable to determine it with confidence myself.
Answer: 70.8 mm
